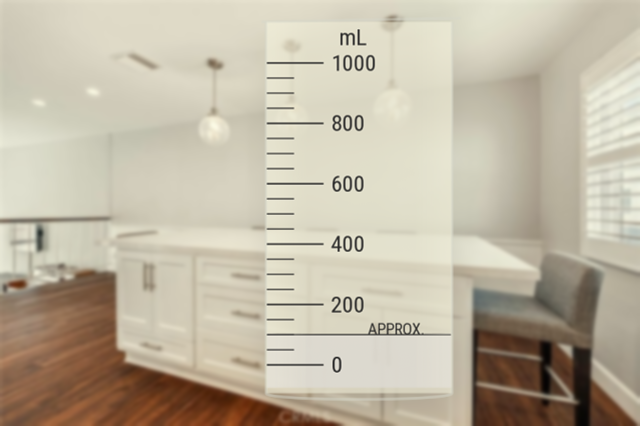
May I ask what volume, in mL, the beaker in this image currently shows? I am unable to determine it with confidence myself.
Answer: 100 mL
